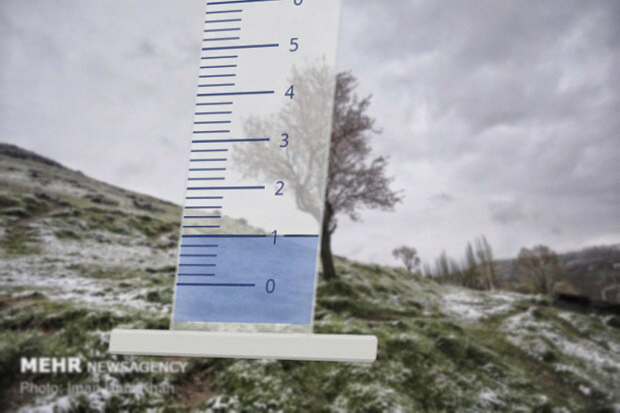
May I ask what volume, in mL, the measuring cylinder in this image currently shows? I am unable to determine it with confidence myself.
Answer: 1 mL
